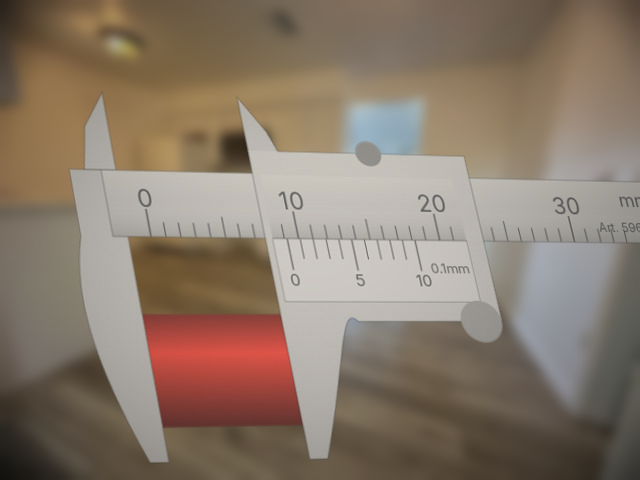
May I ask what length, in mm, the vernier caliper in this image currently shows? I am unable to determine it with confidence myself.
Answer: 9.2 mm
